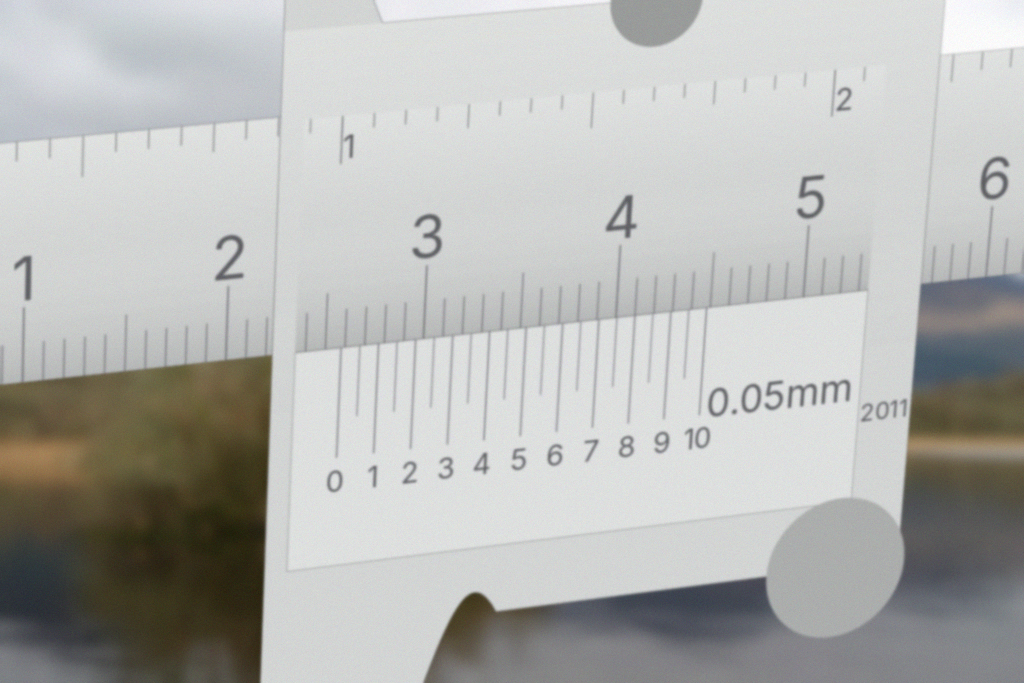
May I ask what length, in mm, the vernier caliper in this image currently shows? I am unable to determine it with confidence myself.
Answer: 25.8 mm
